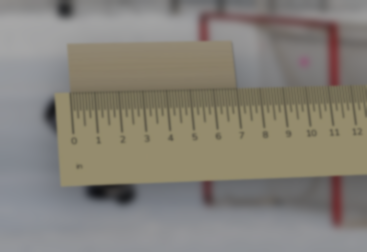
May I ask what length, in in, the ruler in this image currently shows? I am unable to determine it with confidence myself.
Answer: 7 in
